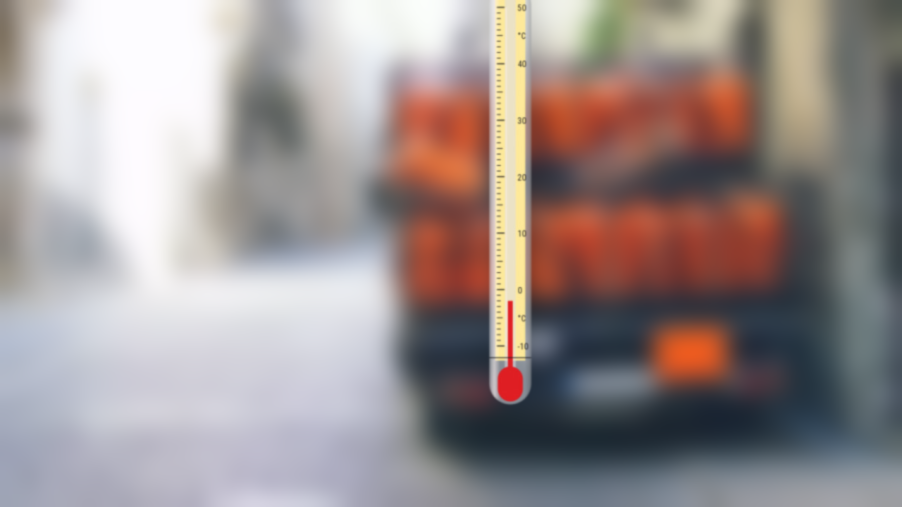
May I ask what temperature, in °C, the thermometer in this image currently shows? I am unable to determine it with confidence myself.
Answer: -2 °C
